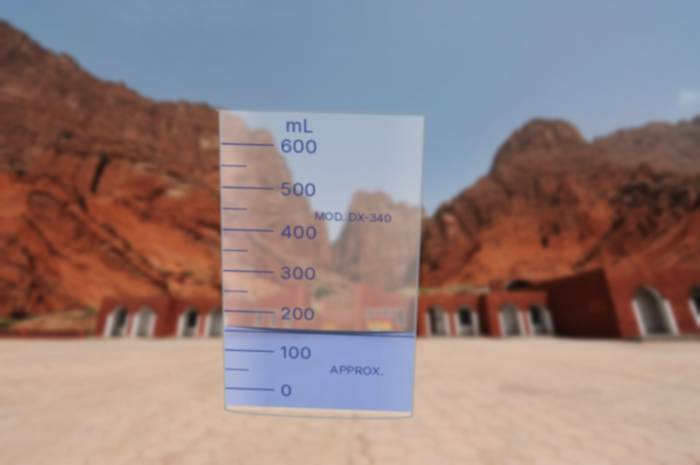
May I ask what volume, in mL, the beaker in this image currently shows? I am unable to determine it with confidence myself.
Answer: 150 mL
